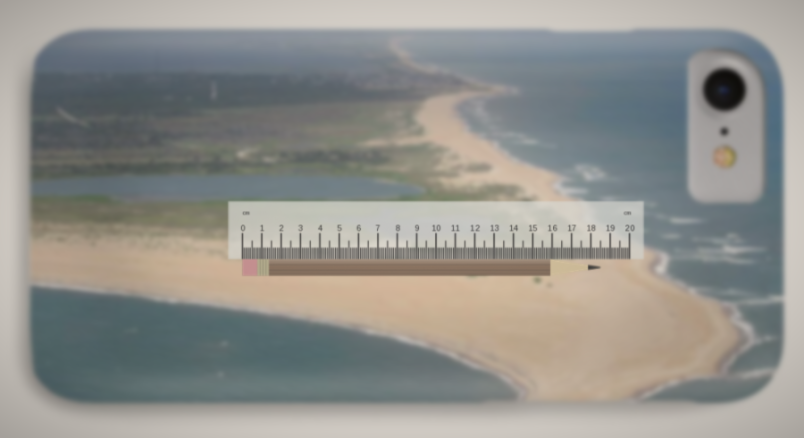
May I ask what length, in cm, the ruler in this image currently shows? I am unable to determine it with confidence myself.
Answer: 18.5 cm
